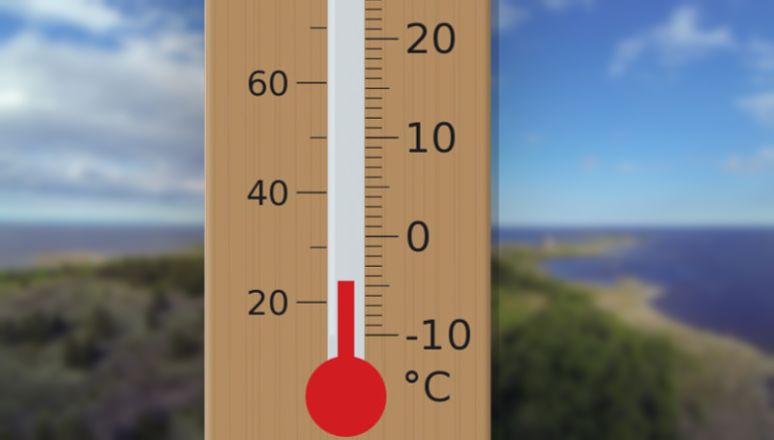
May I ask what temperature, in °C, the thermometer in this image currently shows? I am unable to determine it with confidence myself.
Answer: -4.5 °C
